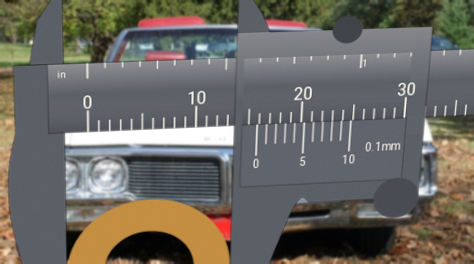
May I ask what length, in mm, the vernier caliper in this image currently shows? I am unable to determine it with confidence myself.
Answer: 15.8 mm
